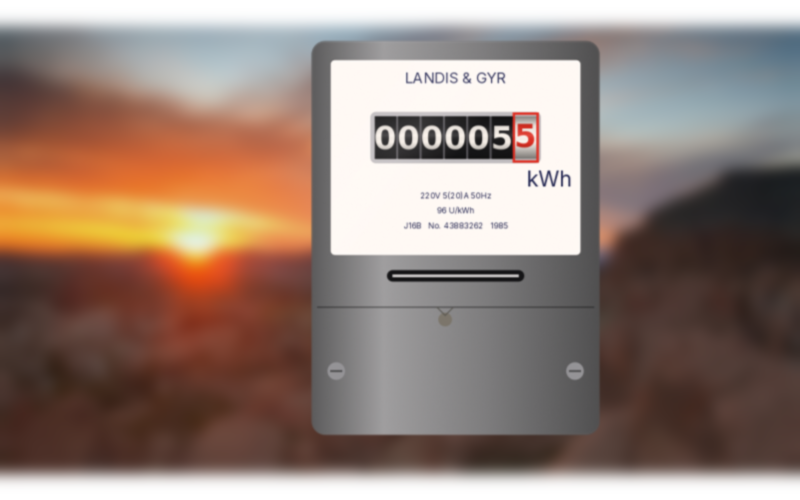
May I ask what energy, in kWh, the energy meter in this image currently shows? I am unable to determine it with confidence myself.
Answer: 5.5 kWh
